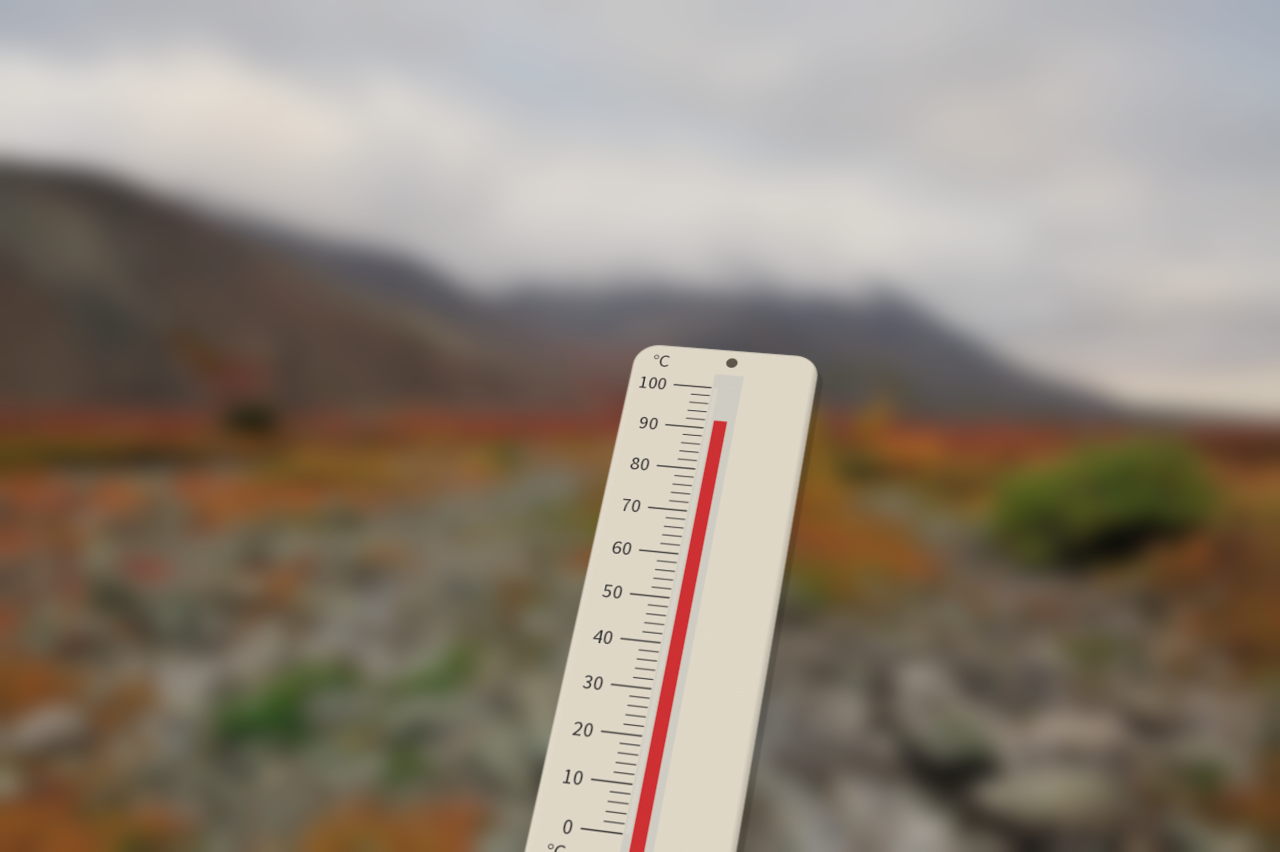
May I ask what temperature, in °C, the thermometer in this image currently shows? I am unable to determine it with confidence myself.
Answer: 92 °C
